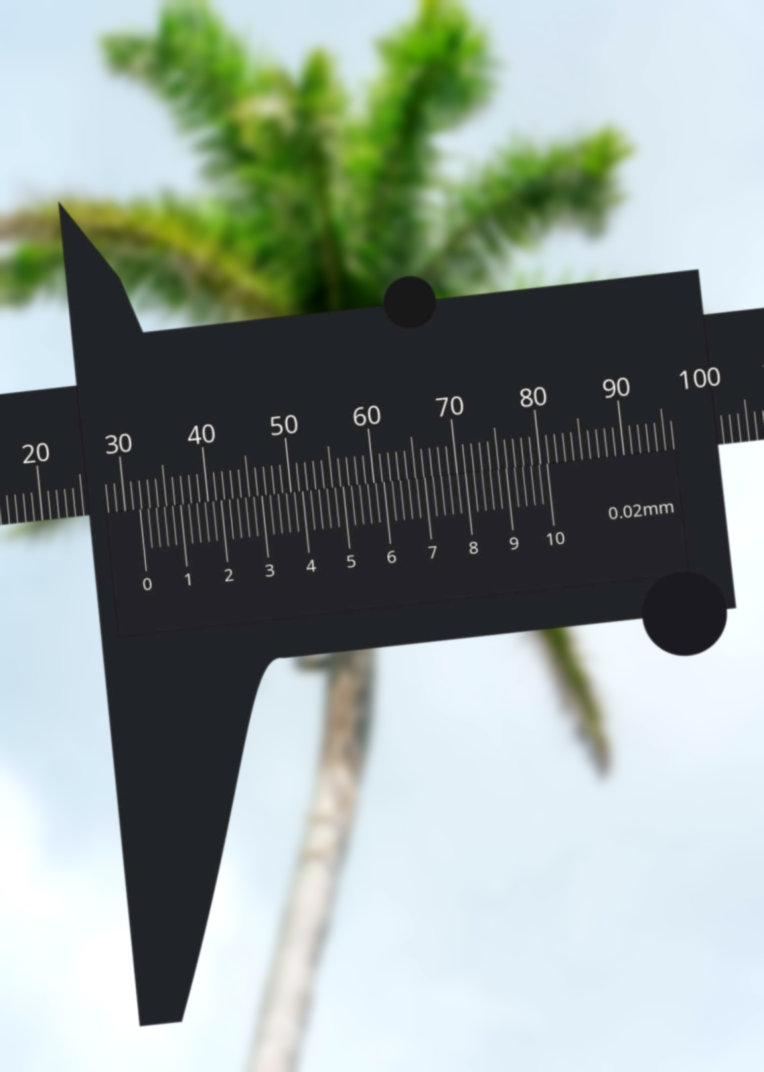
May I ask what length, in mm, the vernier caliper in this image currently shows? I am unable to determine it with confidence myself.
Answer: 31.8 mm
